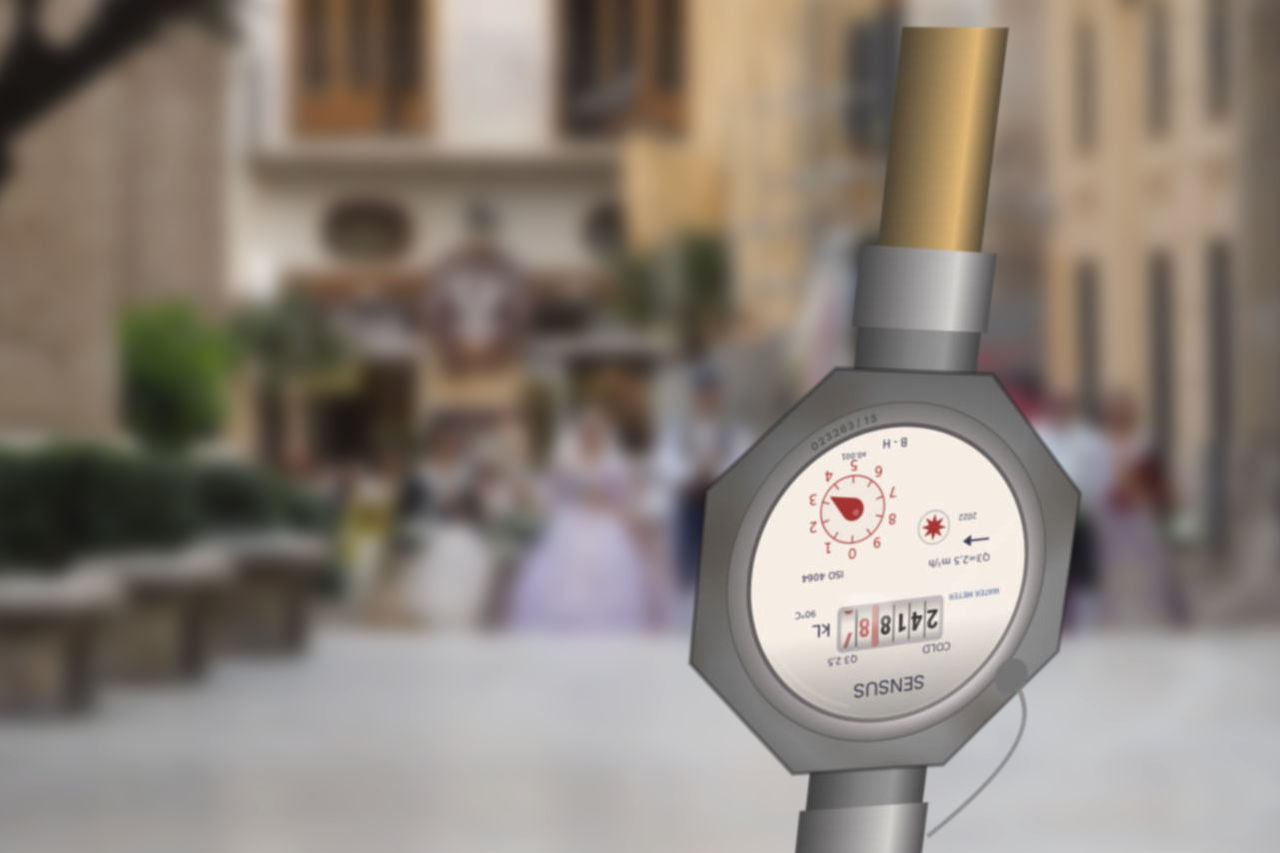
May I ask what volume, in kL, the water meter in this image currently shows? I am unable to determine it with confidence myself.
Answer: 2418.873 kL
